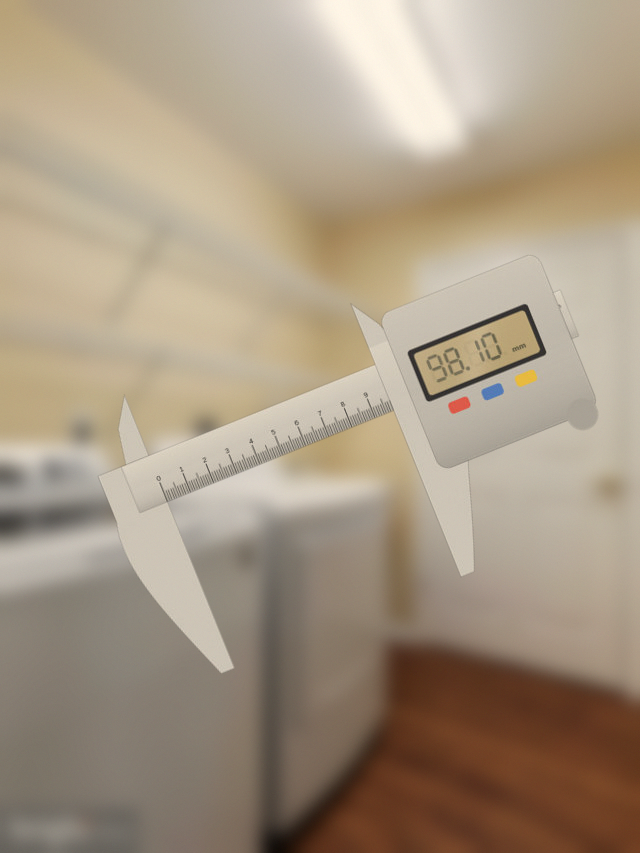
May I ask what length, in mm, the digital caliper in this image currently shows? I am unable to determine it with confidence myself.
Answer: 98.10 mm
